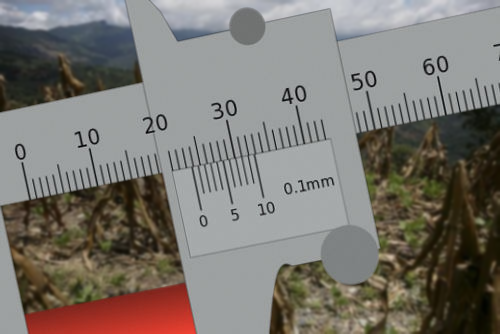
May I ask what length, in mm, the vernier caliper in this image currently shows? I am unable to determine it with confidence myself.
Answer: 23.8 mm
